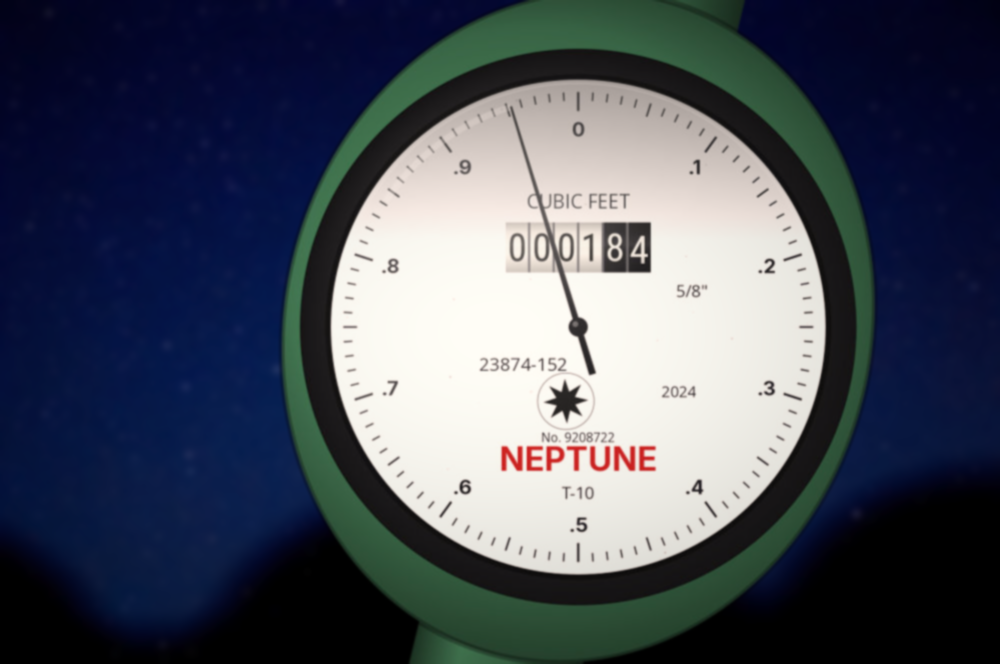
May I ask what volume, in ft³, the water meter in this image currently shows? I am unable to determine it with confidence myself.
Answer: 183.95 ft³
